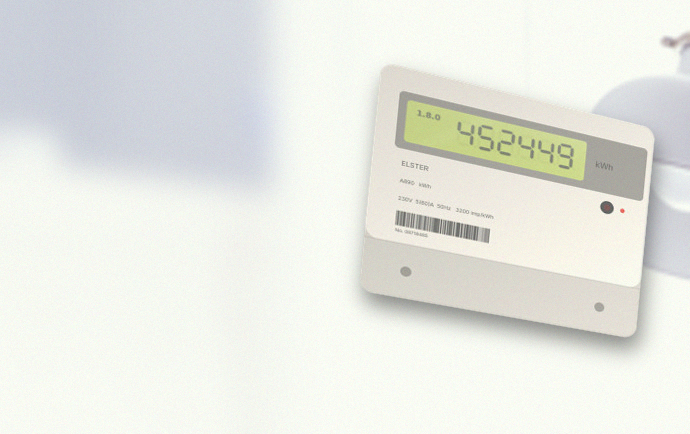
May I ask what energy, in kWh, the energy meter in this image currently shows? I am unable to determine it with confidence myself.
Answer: 452449 kWh
